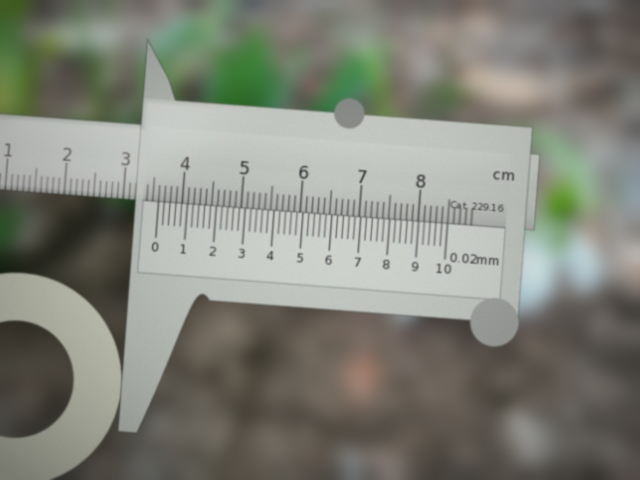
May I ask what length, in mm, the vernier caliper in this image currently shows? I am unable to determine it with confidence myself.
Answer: 36.0 mm
